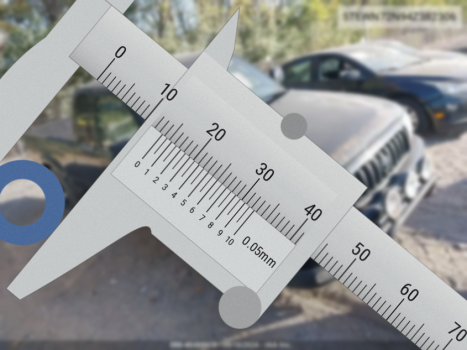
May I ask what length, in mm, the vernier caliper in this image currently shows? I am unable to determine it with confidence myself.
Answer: 13.6 mm
